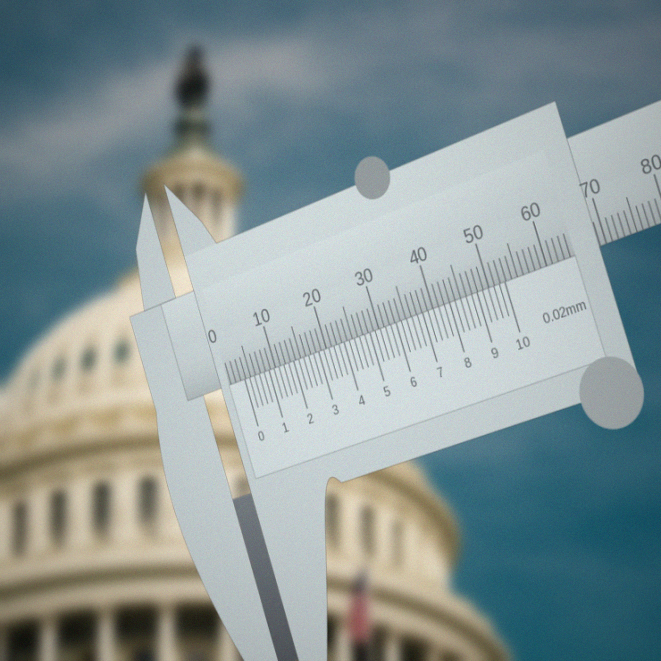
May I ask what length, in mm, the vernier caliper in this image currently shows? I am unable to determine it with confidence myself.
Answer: 3.8 mm
